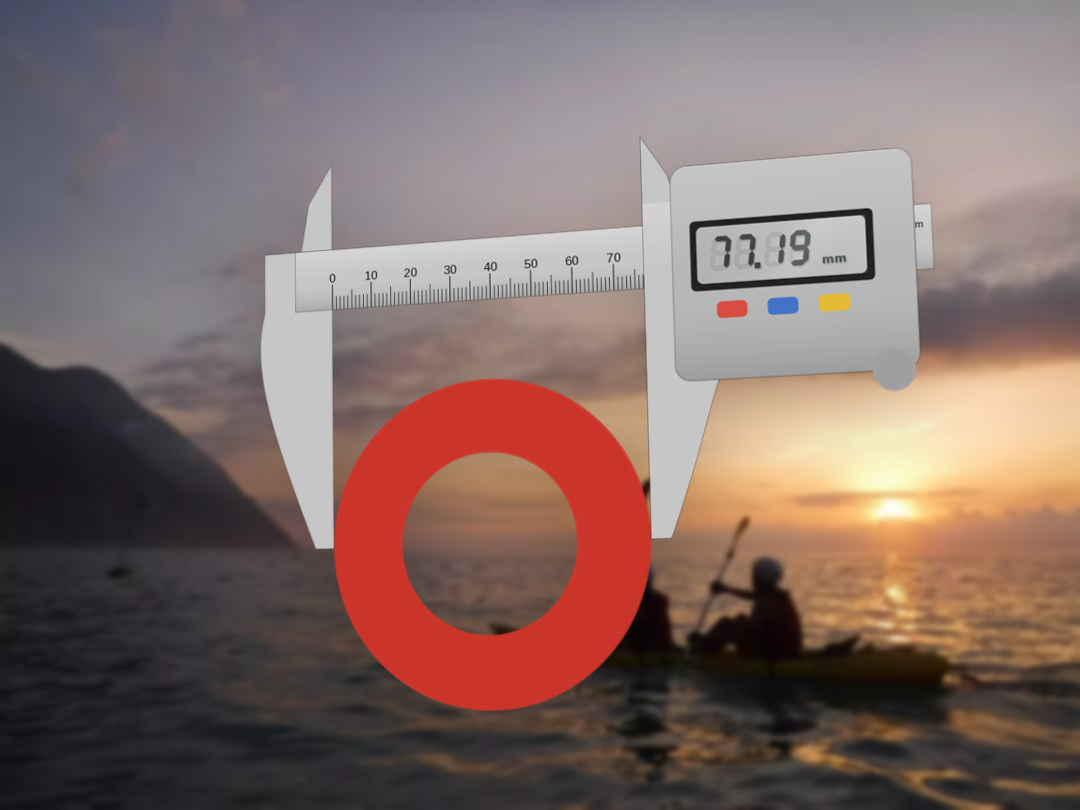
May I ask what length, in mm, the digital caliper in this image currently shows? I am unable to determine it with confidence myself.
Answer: 77.19 mm
